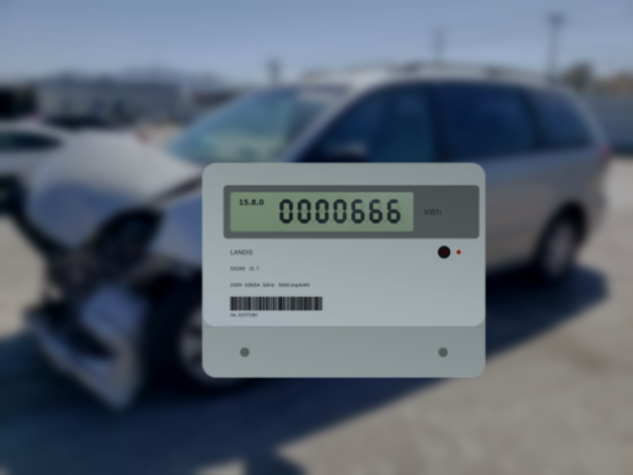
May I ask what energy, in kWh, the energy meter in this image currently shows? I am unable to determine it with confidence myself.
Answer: 666 kWh
